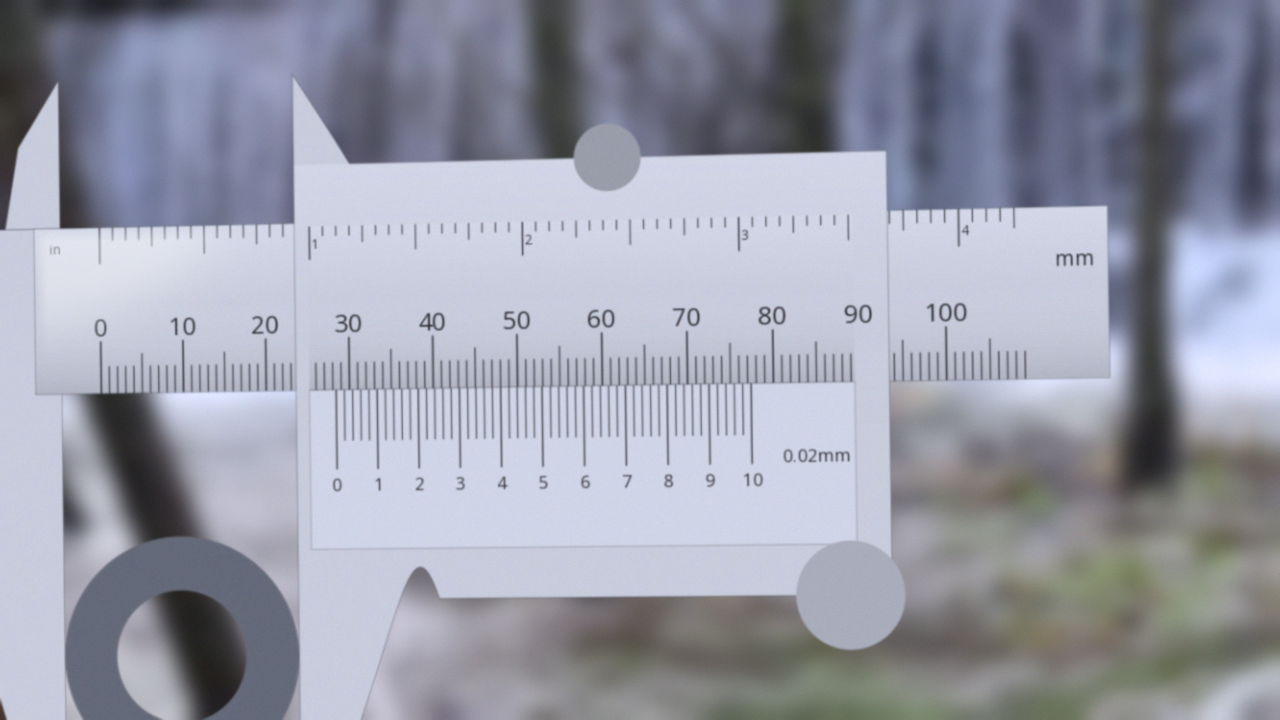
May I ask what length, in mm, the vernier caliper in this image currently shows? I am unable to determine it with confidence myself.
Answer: 28.4 mm
